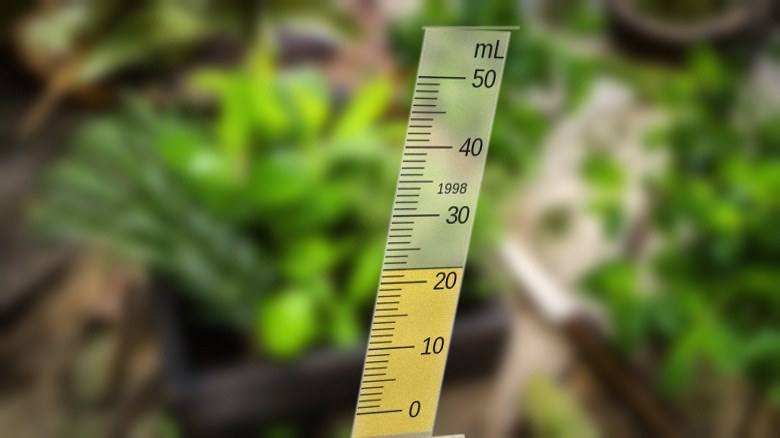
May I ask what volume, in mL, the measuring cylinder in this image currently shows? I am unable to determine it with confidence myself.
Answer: 22 mL
